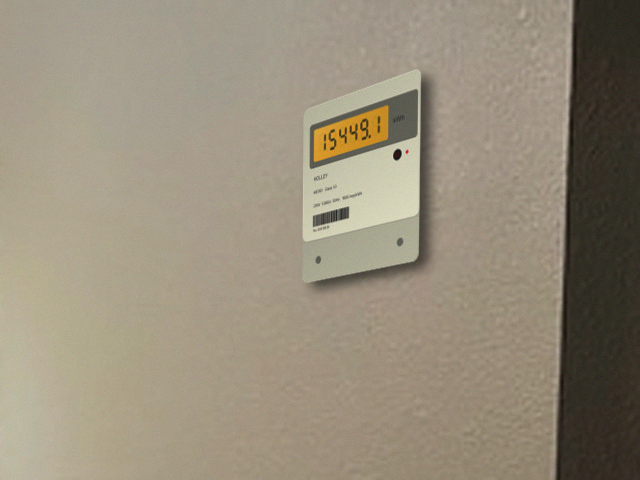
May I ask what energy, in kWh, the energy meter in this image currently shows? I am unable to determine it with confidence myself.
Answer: 15449.1 kWh
